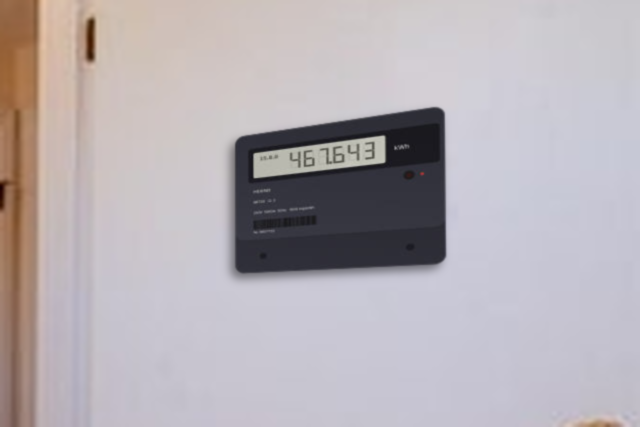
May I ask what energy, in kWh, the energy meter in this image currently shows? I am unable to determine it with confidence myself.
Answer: 467.643 kWh
